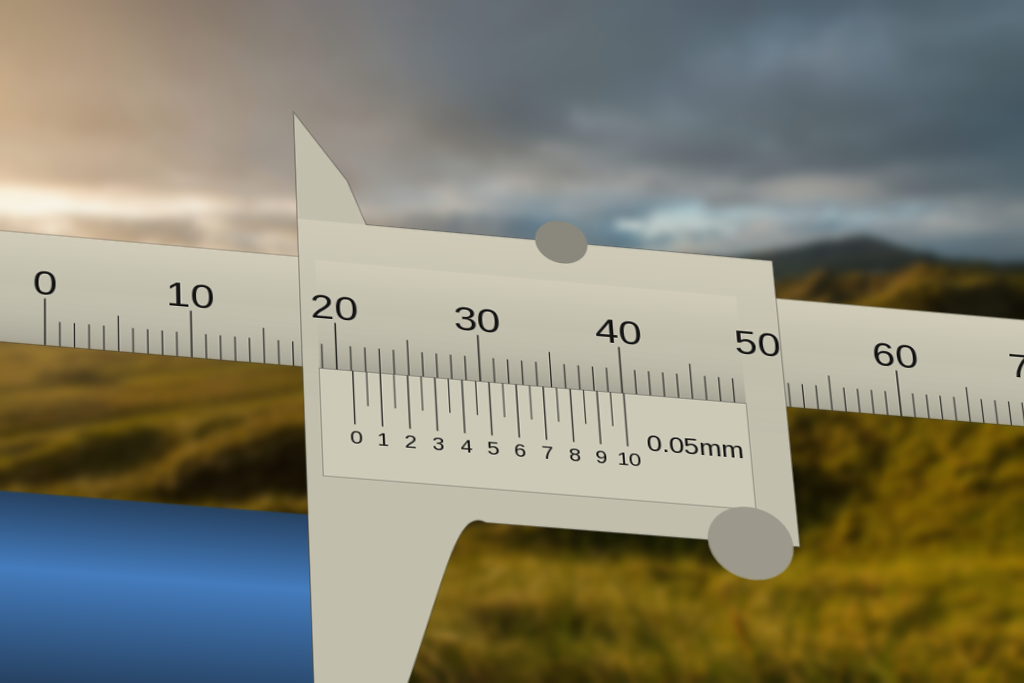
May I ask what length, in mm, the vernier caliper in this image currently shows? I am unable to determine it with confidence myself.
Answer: 21.1 mm
